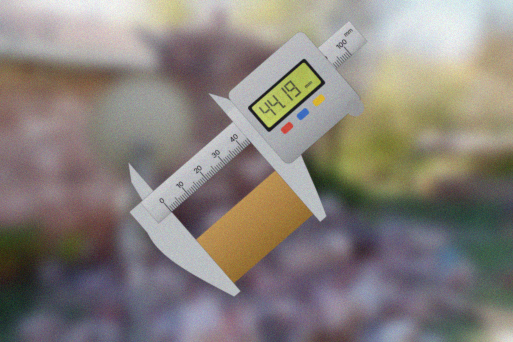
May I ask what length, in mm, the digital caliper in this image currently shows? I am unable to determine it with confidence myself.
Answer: 44.19 mm
